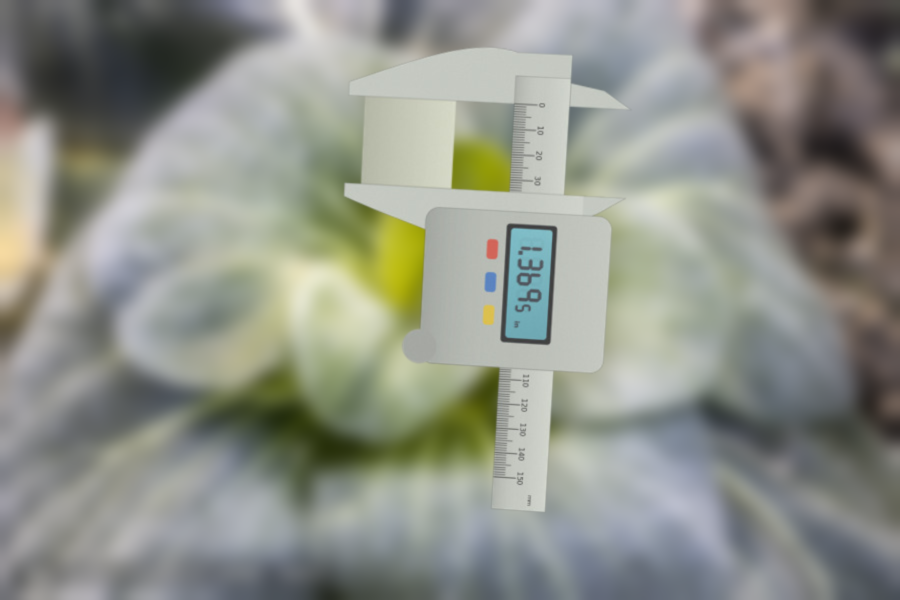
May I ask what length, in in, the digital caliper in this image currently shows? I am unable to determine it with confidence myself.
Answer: 1.3695 in
